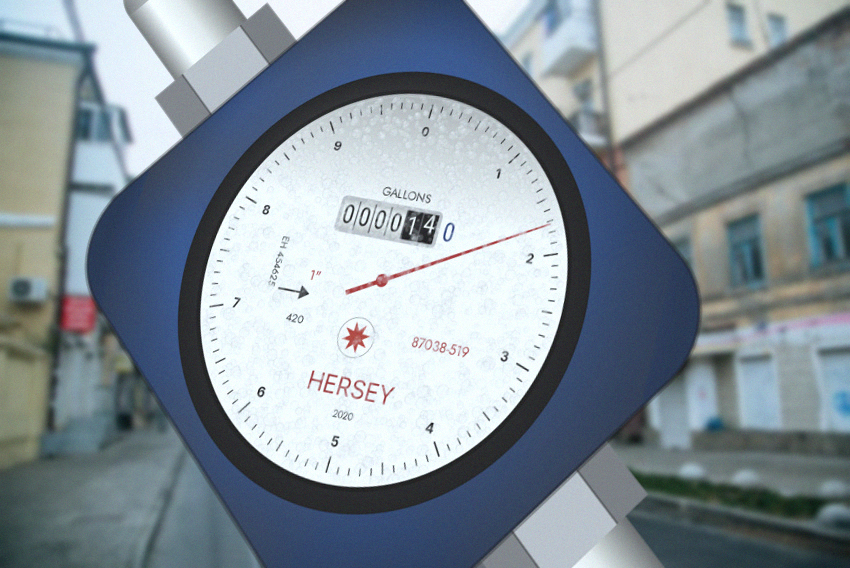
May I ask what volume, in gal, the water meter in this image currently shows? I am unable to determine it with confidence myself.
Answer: 141.7 gal
